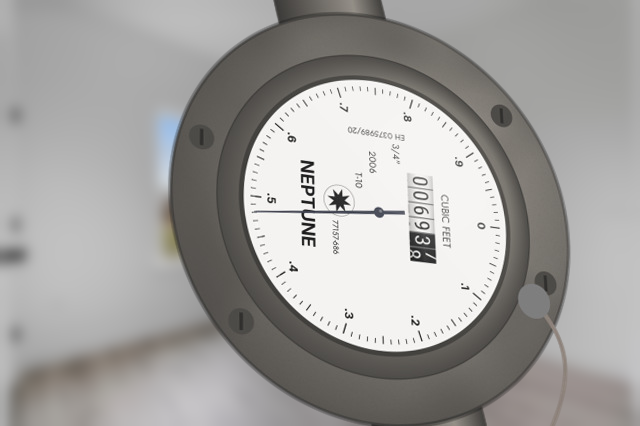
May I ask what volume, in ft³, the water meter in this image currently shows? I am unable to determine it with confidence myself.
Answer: 6937.48 ft³
